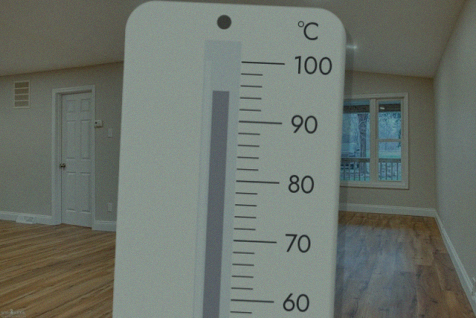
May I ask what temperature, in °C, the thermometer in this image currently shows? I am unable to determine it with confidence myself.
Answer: 95 °C
